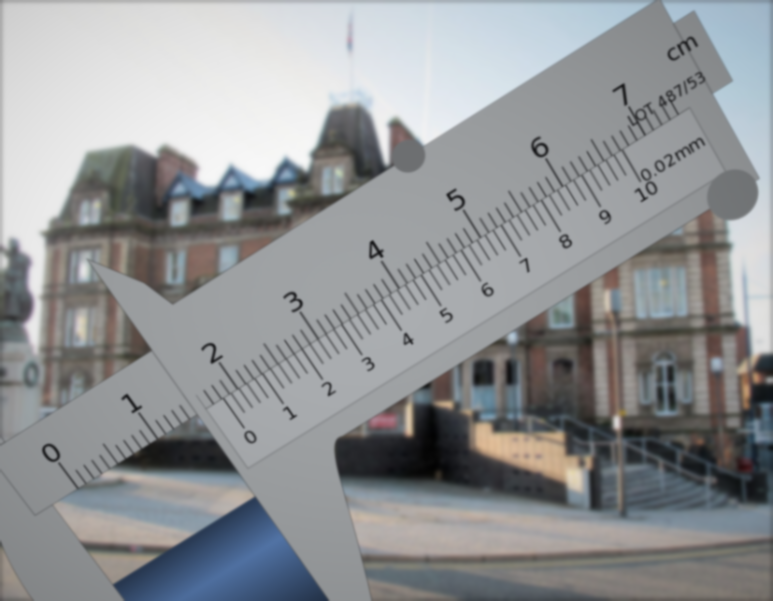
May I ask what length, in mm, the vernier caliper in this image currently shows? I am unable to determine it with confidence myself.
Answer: 18.2 mm
